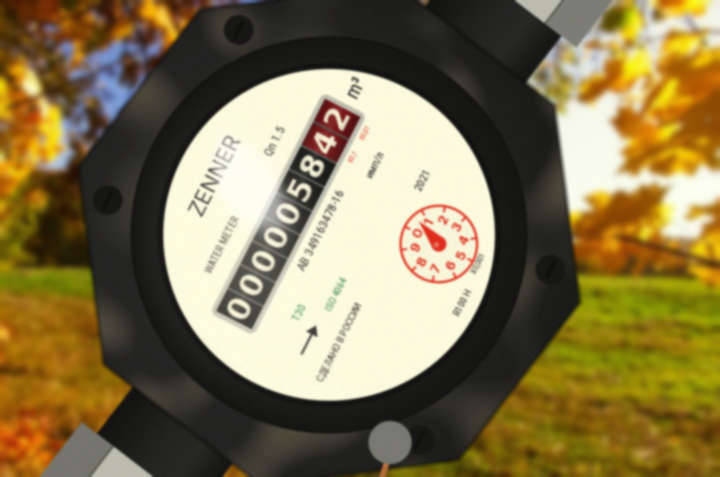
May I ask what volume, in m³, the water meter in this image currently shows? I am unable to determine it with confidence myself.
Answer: 58.420 m³
